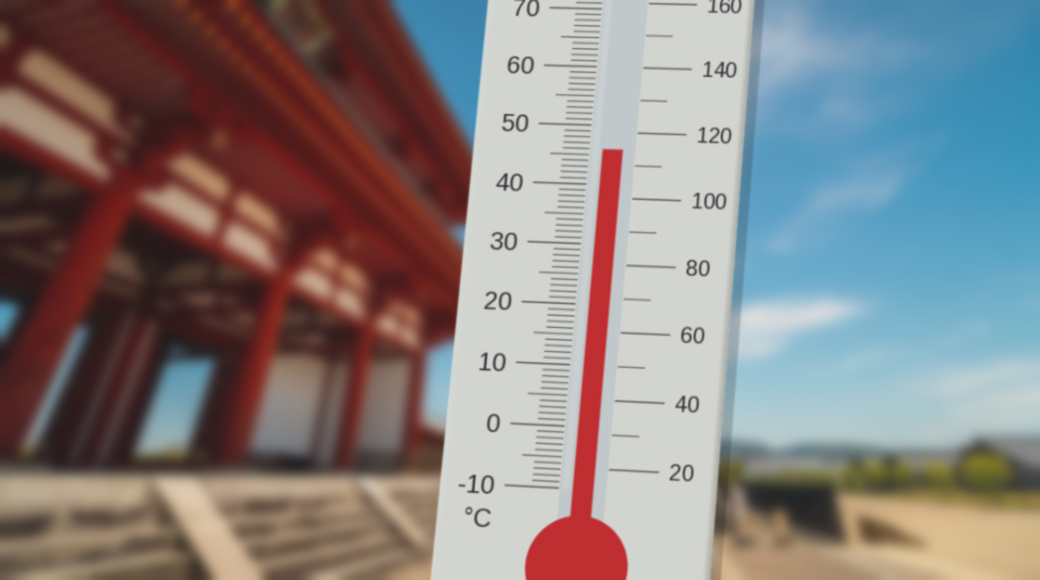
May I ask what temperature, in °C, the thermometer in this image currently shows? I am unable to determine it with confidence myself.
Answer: 46 °C
